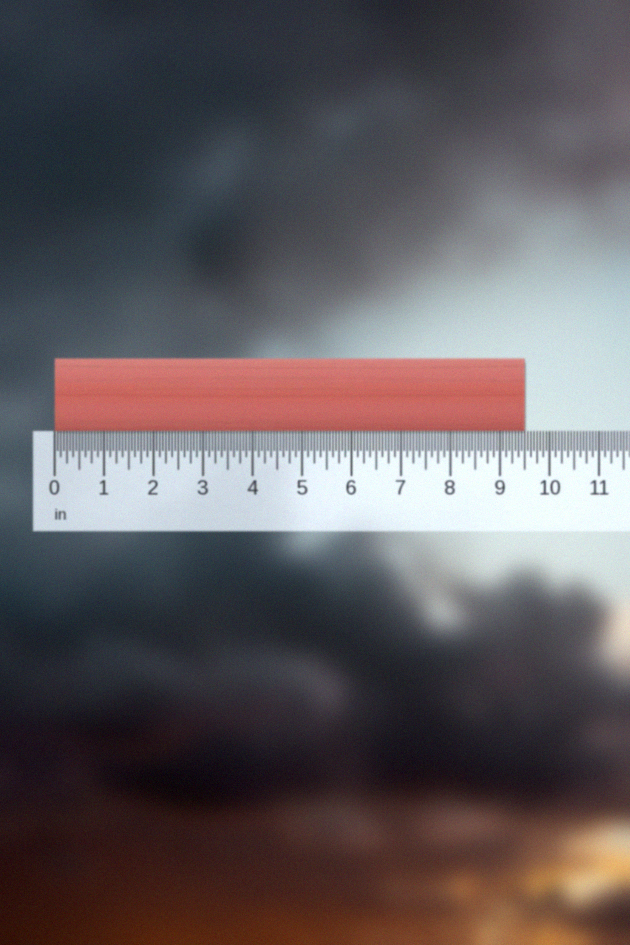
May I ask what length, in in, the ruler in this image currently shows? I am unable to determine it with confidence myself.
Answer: 9.5 in
